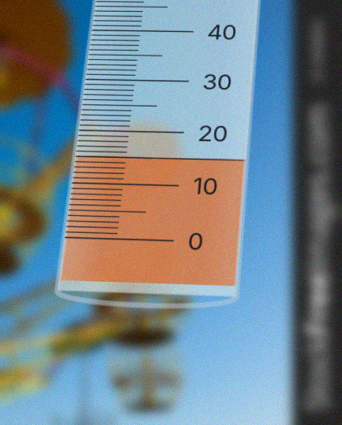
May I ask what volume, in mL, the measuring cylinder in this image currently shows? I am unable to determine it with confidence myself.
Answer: 15 mL
